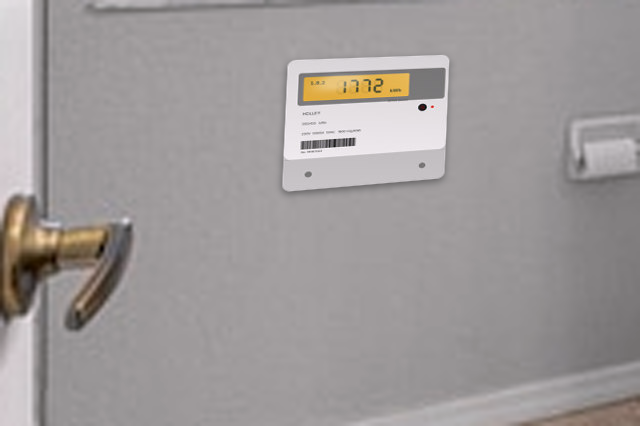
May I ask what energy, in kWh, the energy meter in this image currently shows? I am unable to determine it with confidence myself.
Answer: 1772 kWh
